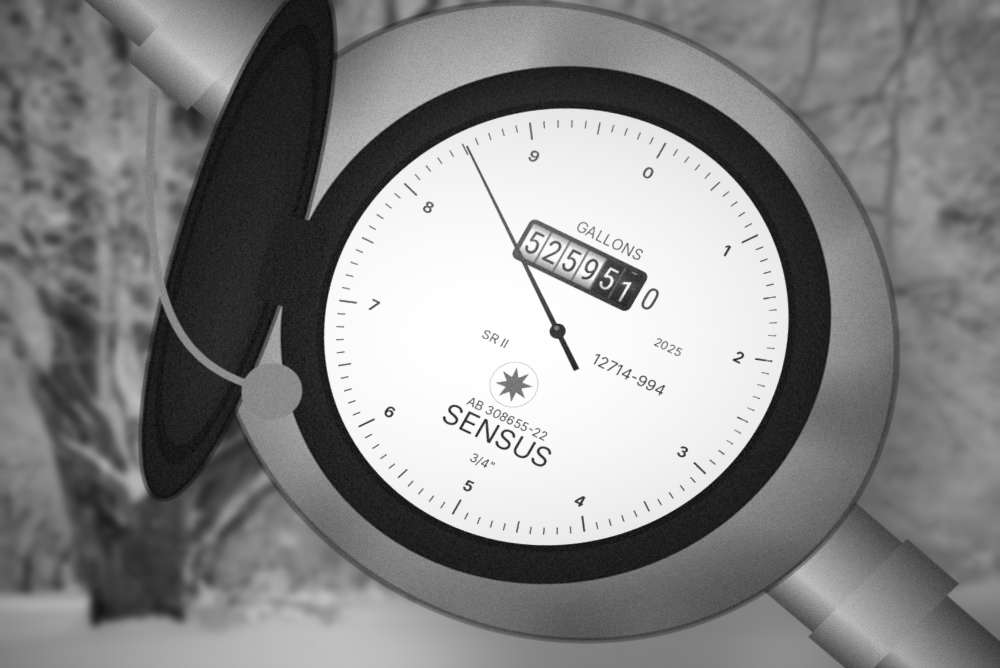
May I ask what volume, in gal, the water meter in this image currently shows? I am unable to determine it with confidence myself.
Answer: 5259508.5 gal
